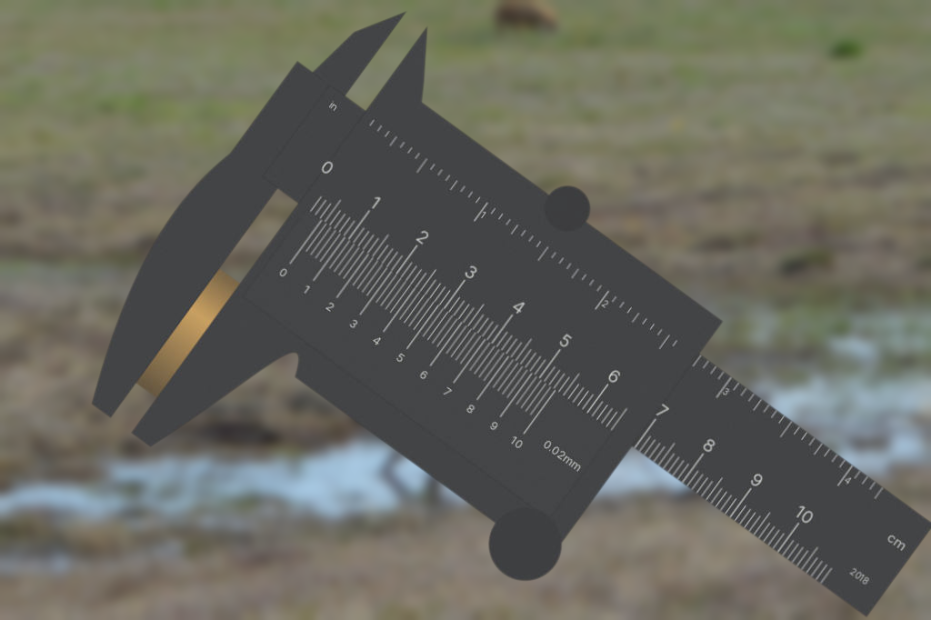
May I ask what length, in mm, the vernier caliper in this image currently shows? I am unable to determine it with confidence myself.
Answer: 4.4 mm
